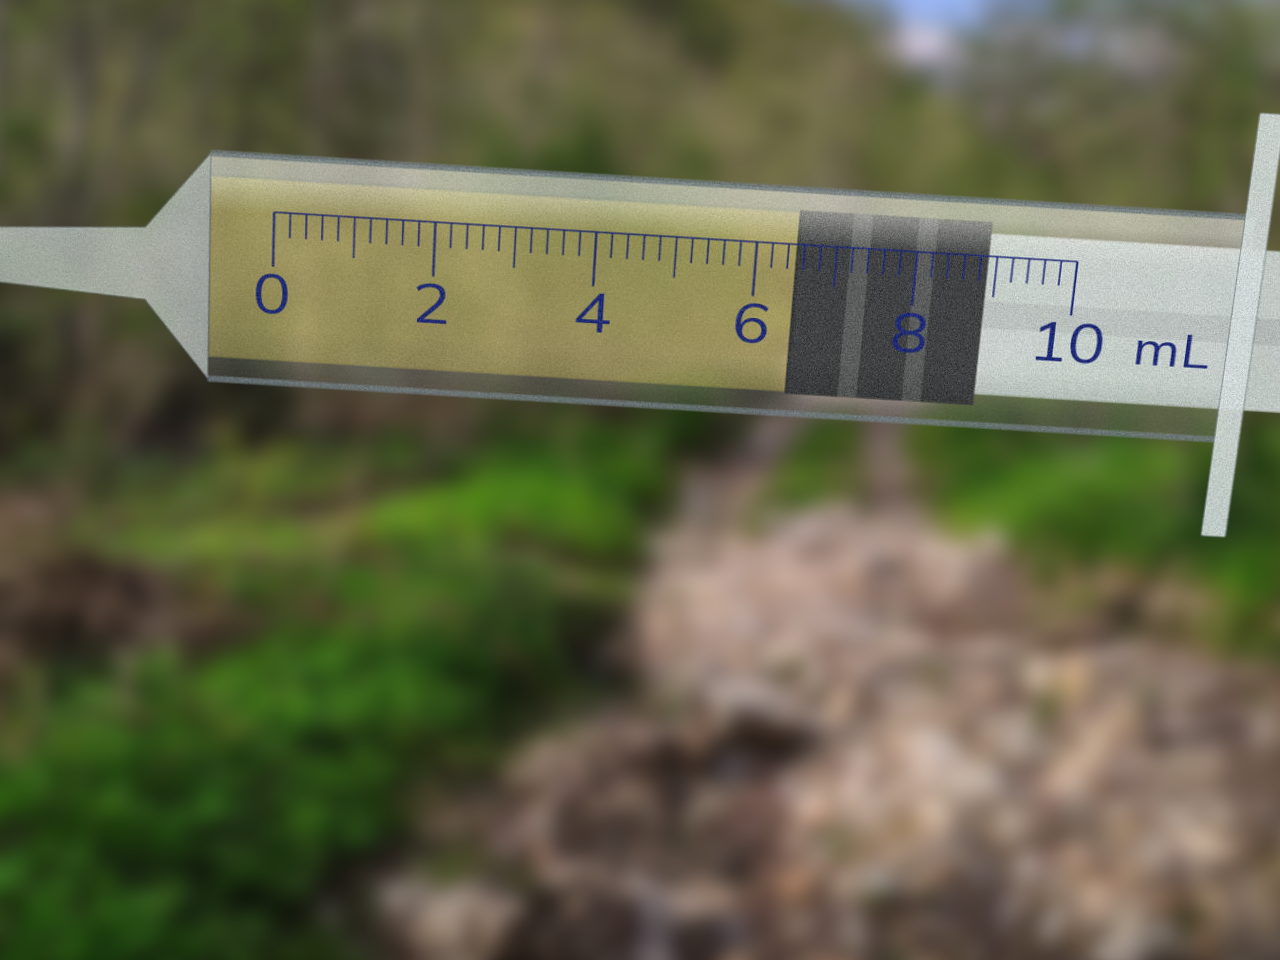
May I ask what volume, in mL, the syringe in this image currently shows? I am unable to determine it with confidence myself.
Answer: 6.5 mL
